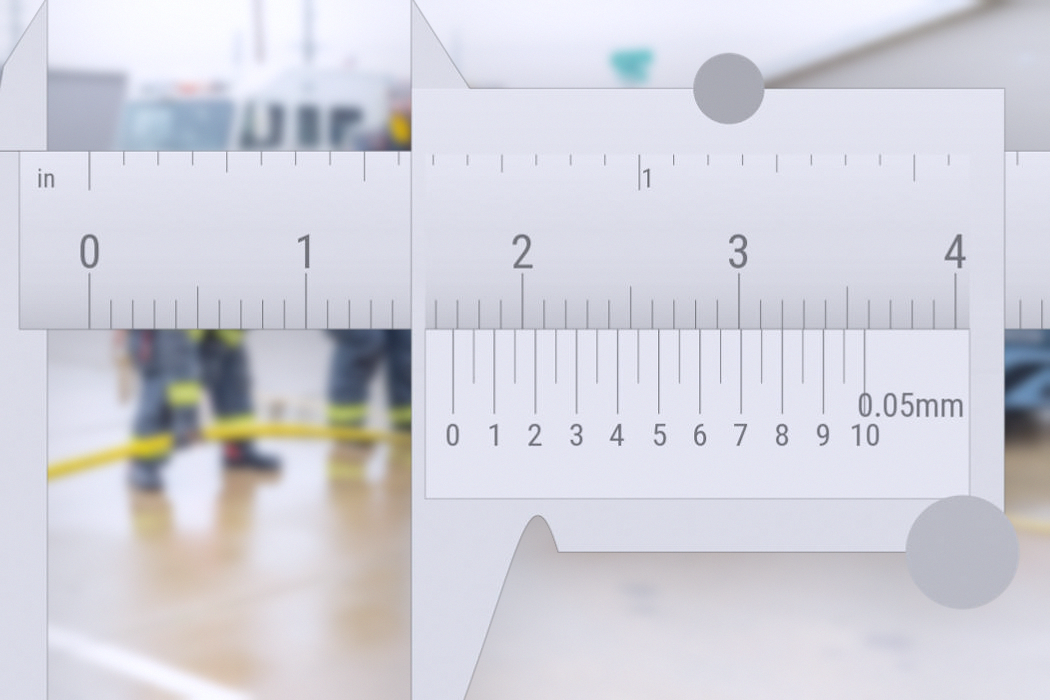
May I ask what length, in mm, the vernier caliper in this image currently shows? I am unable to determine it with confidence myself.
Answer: 16.8 mm
